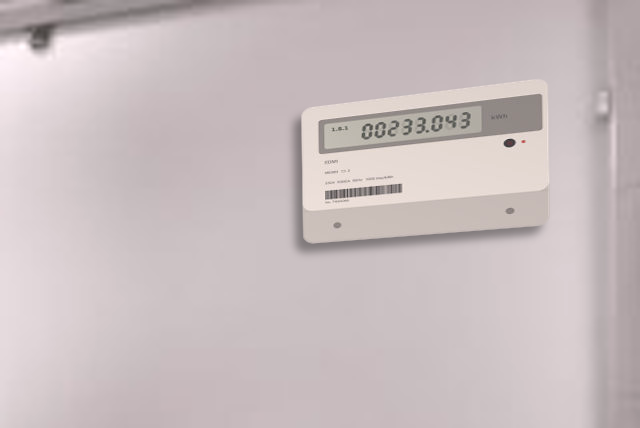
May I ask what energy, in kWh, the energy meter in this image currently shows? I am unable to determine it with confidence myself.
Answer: 233.043 kWh
